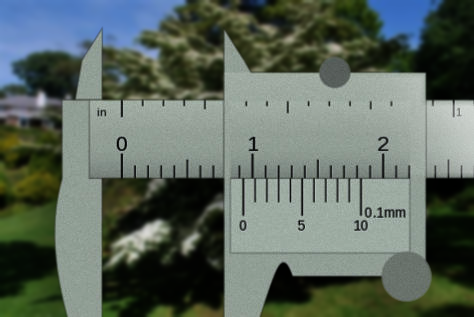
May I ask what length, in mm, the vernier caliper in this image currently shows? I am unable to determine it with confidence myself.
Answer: 9.3 mm
